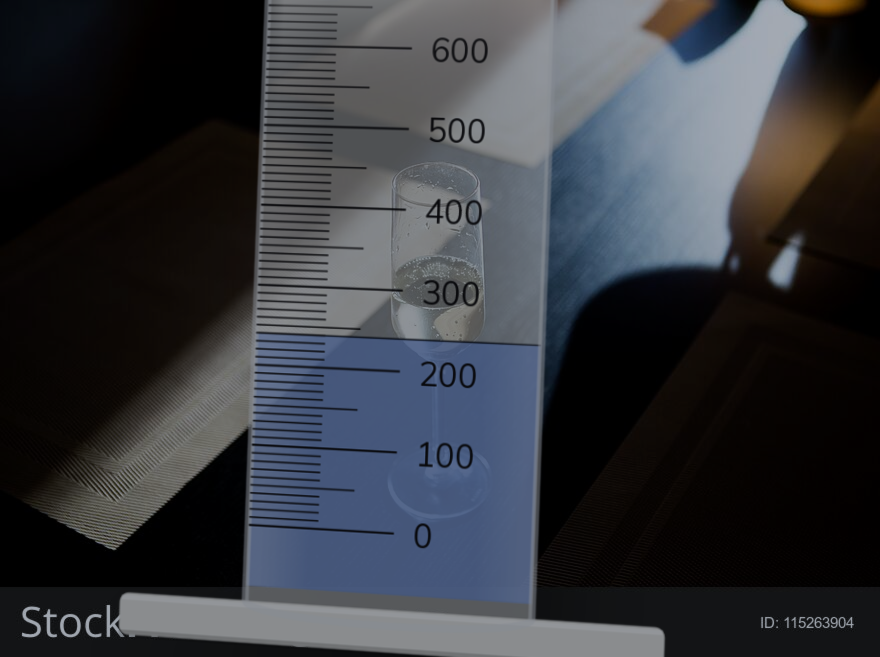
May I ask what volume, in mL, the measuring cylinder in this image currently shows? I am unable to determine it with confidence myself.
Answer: 240 mL
